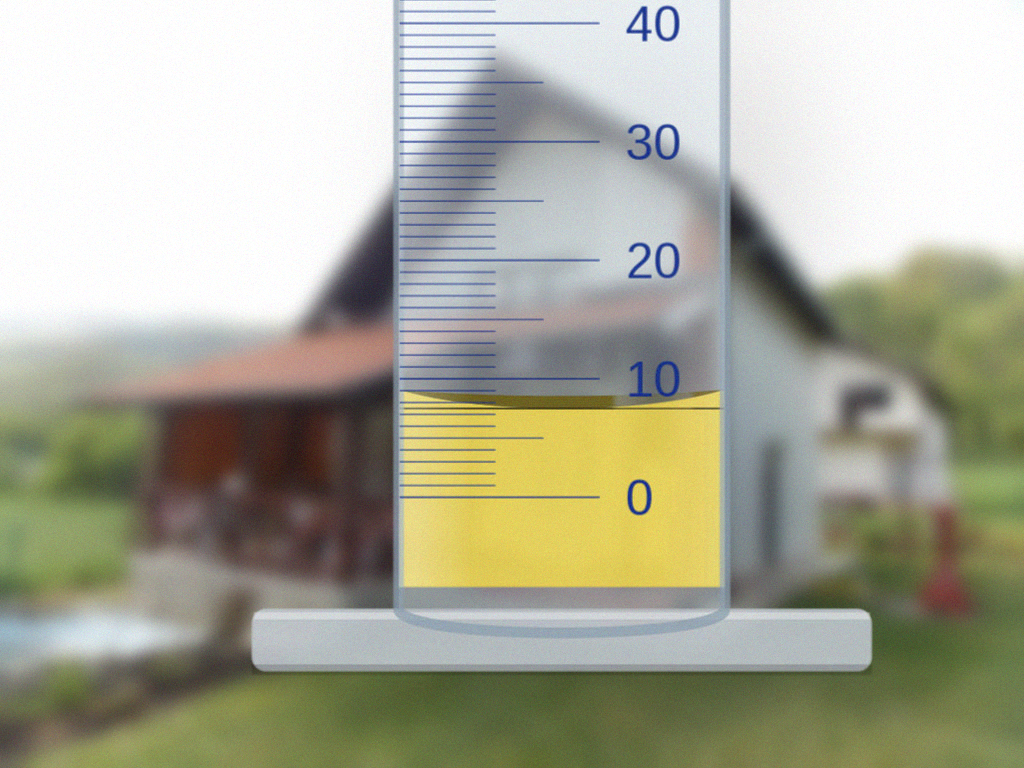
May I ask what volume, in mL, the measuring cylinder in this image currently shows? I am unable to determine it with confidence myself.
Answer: 7.5 mL
